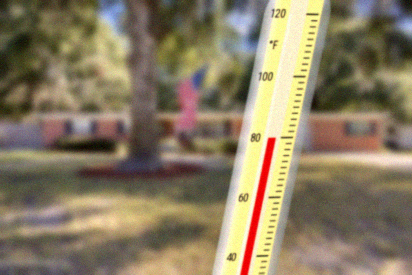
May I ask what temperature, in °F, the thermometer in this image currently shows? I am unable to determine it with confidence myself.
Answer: 80 °F
